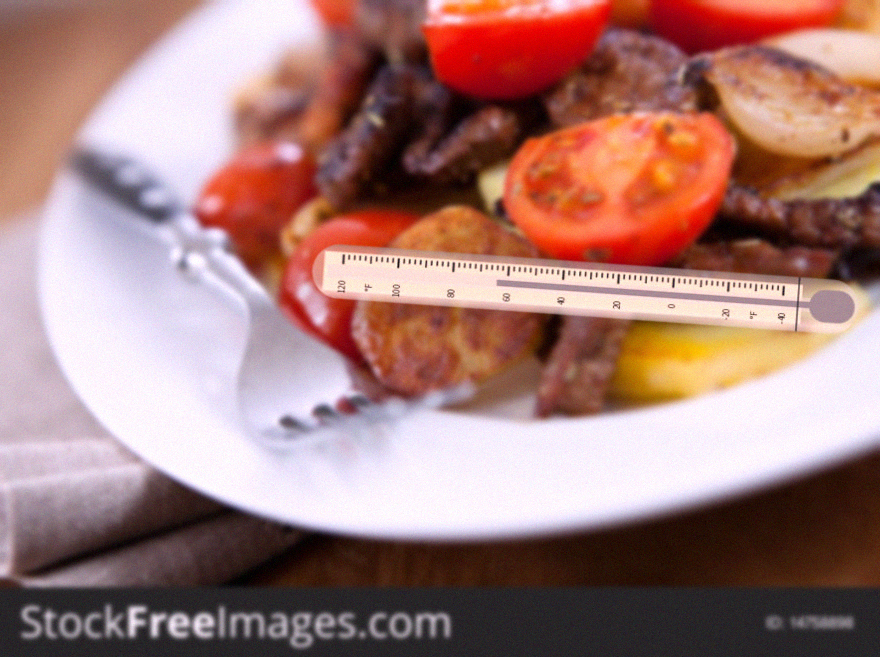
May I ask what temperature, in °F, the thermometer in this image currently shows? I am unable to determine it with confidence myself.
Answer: 64 °F
